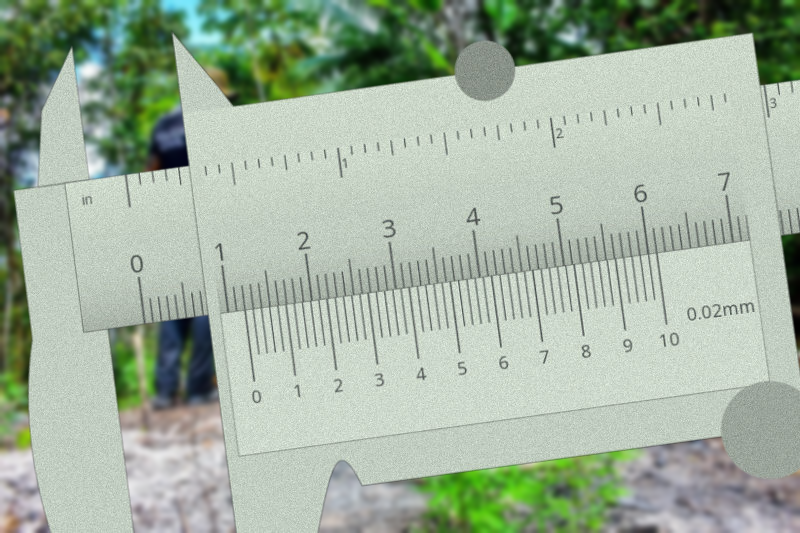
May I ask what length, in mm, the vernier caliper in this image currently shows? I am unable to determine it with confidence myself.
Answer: 12.0 mm
